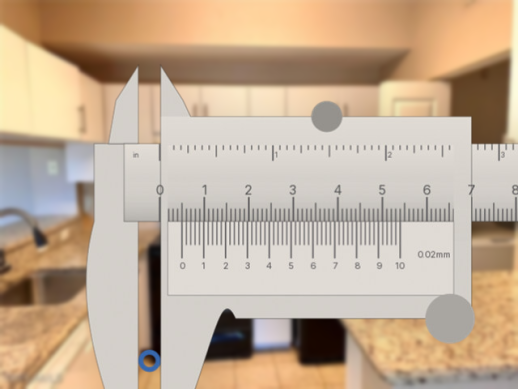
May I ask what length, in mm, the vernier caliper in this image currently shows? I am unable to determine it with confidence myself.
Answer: 5.0 mm
